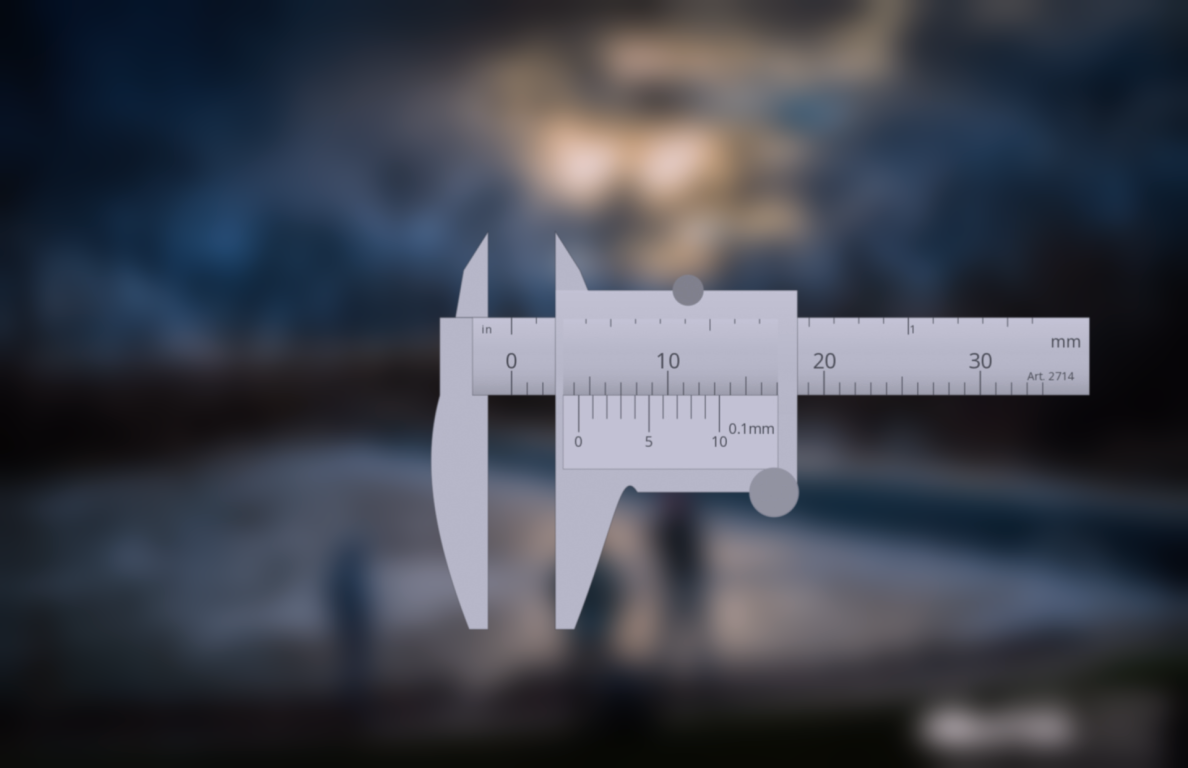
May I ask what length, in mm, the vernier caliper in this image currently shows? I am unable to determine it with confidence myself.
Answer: 4.3 mm
